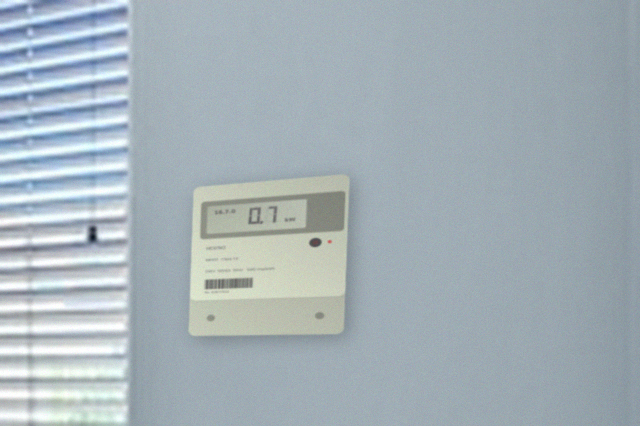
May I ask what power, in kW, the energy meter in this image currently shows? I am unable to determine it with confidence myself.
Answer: 0.7 kW
